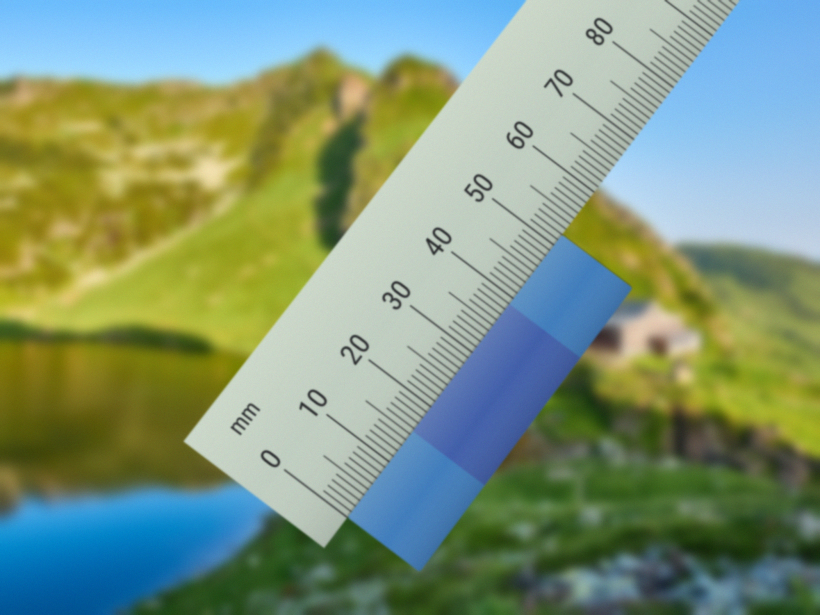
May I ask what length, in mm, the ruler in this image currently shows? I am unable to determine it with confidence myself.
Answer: 52 mm
